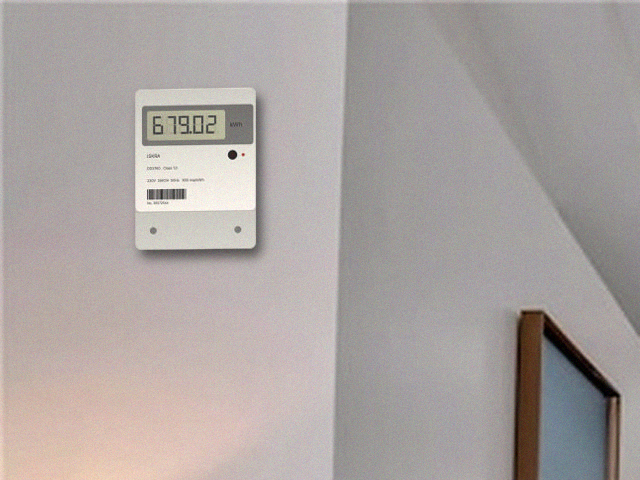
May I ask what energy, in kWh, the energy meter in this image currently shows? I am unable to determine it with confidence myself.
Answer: 679.02 kWh
